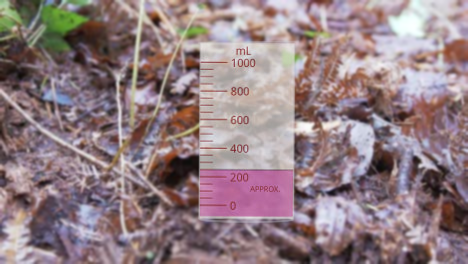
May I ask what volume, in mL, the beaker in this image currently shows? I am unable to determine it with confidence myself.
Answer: 250 mL
